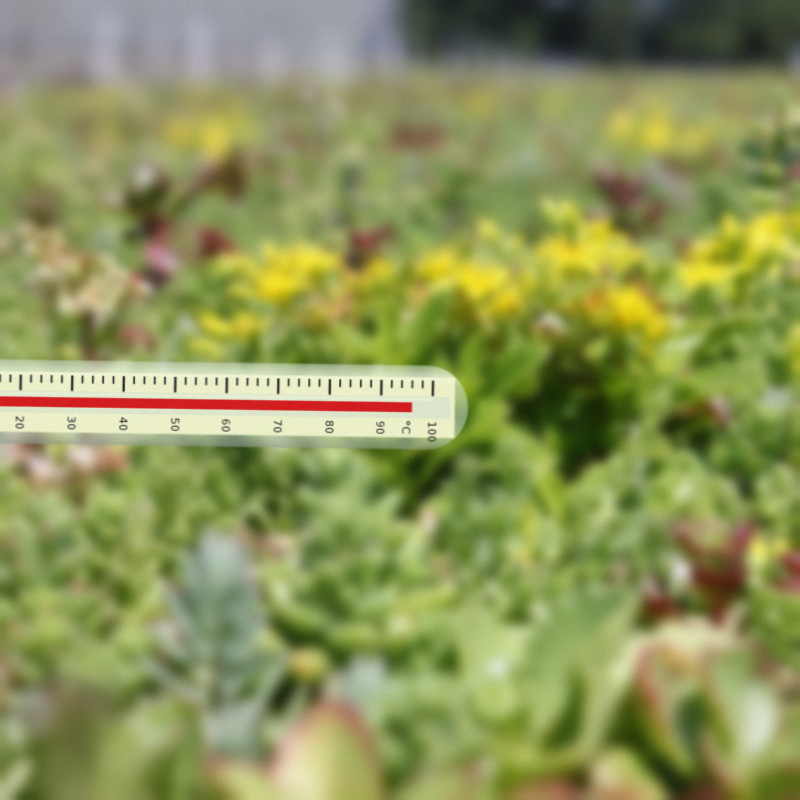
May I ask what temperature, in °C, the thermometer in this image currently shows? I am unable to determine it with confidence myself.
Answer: 96 °C
